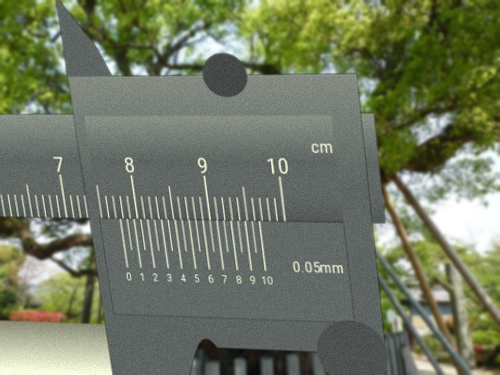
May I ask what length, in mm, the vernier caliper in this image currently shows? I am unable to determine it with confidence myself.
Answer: 77.6 mm
